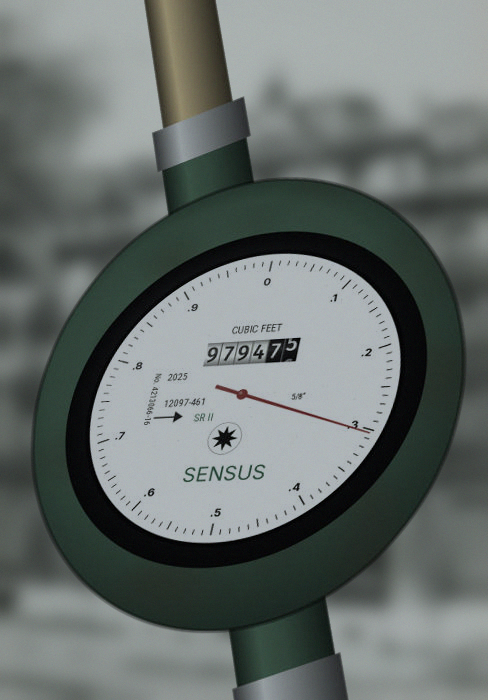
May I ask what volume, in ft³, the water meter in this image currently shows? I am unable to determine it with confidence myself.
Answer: 979475.30 ft³
